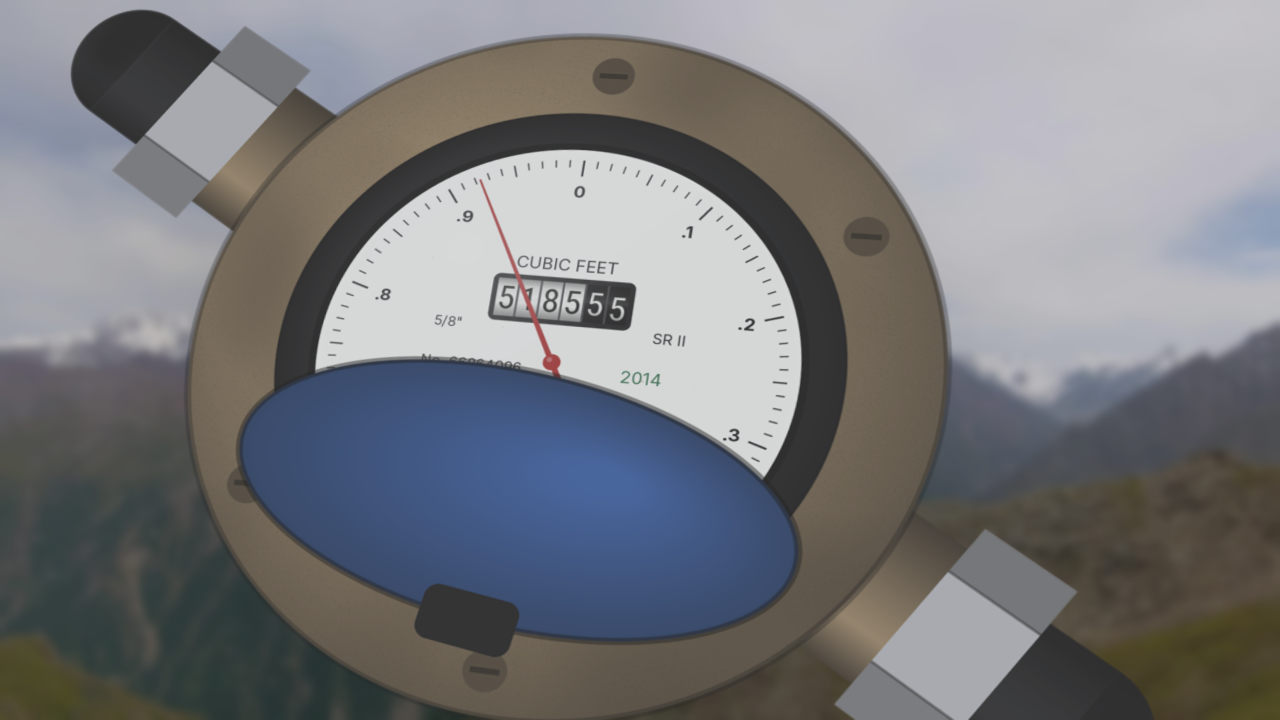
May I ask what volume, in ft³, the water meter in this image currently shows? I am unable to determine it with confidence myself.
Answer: 518554.92 ft³
